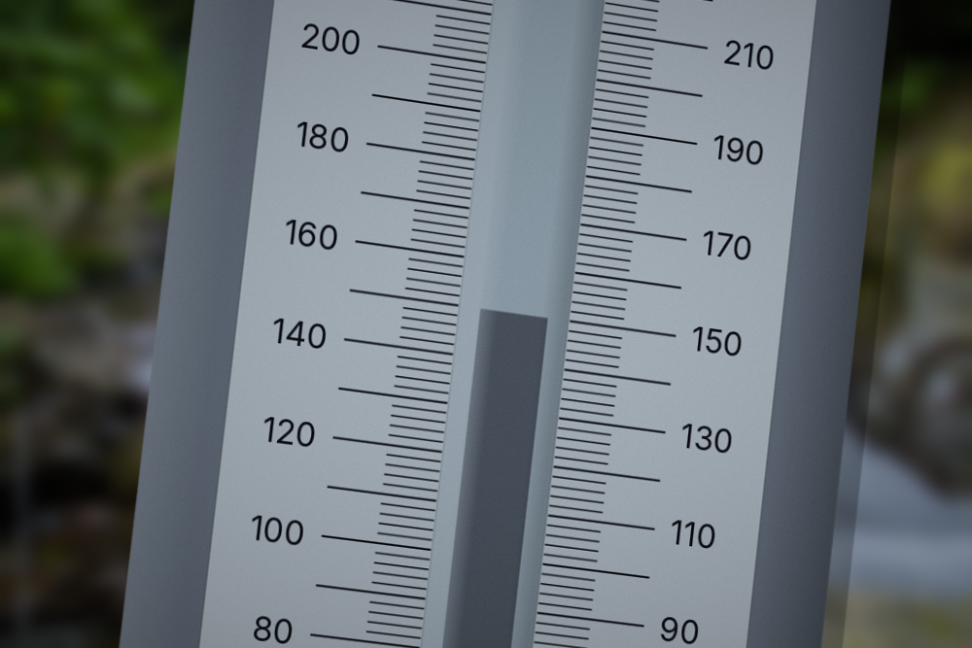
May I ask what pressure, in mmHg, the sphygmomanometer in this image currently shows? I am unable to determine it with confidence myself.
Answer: 150 mmHg
